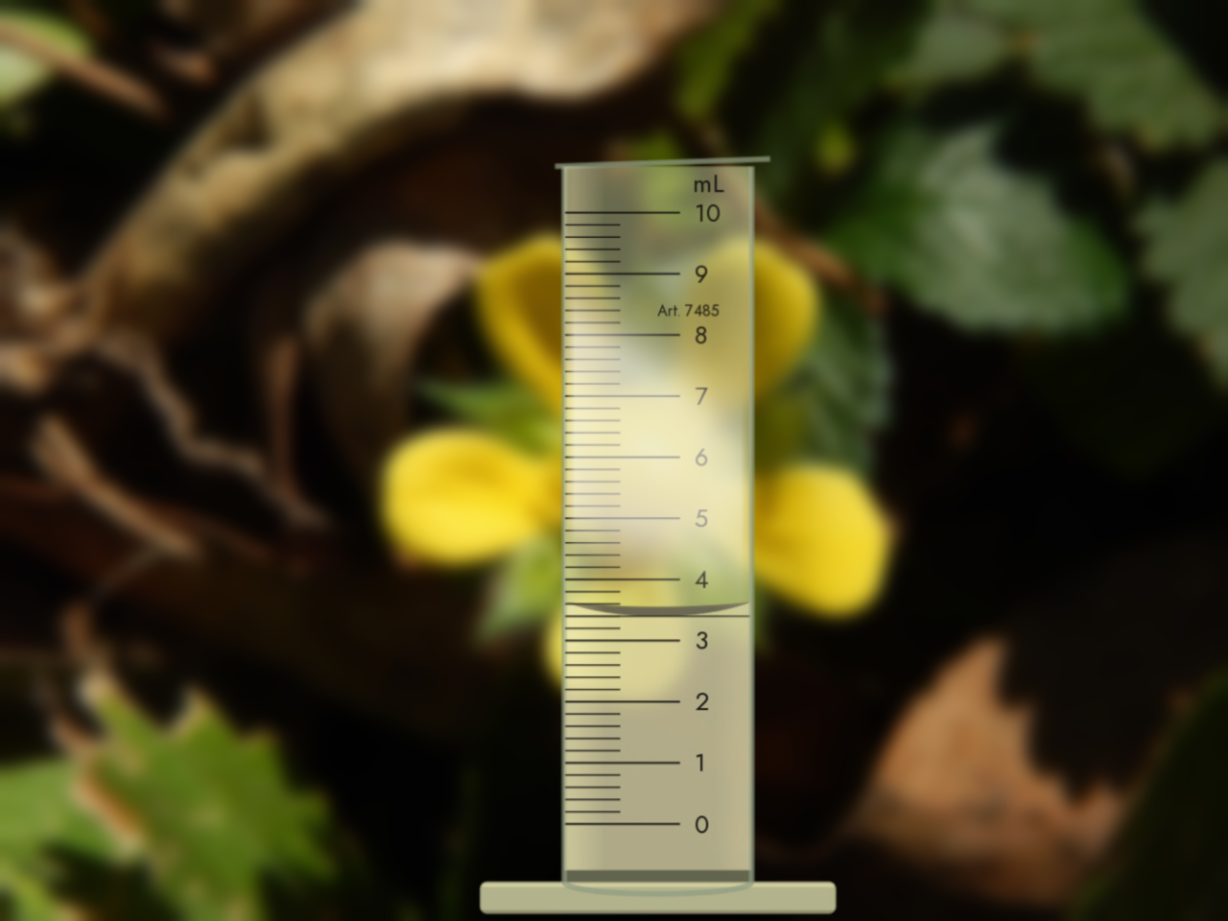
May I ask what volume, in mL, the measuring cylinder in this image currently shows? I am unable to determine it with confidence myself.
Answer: 3.4 mL
